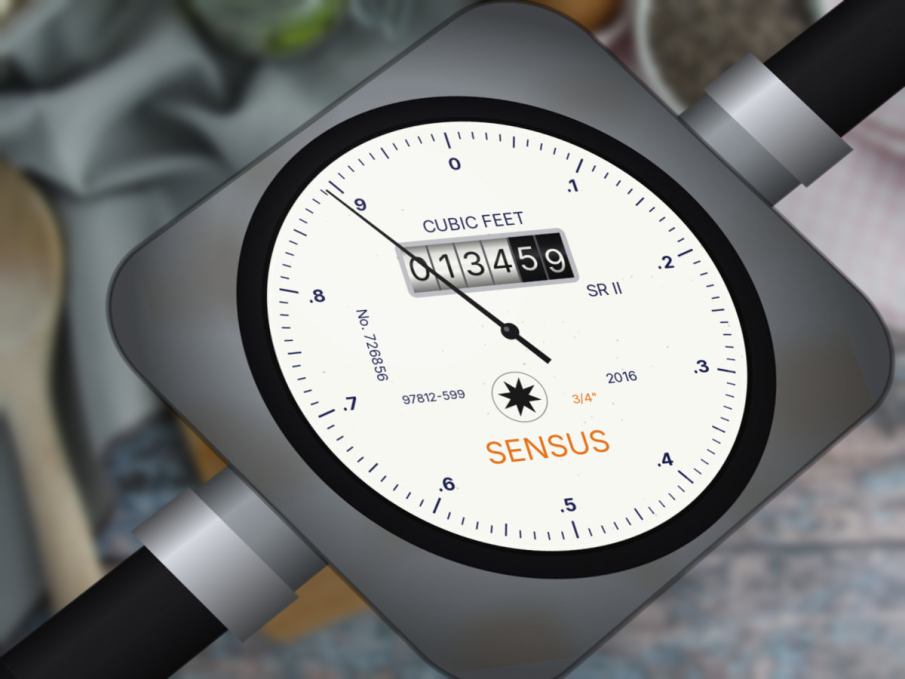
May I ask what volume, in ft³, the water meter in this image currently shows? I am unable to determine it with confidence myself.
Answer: 13458.89 ft³
